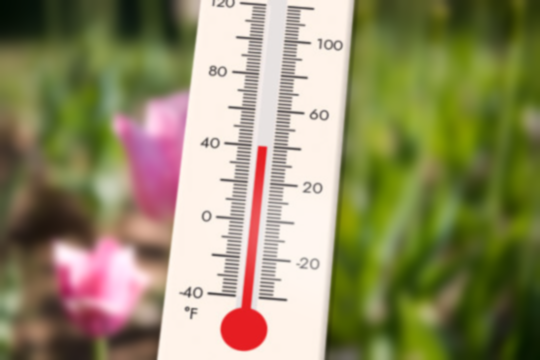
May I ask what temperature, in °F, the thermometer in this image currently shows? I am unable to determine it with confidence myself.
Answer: 40 °F
